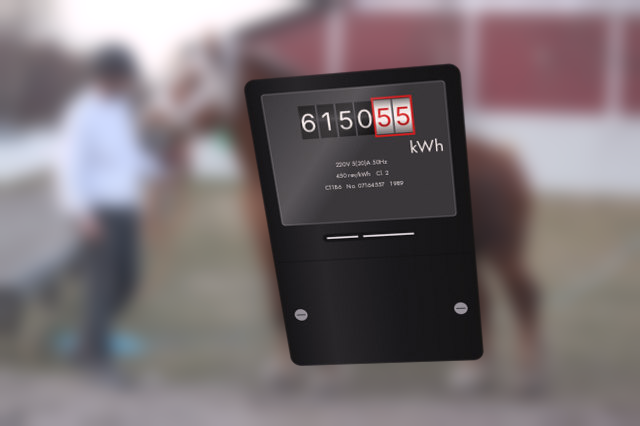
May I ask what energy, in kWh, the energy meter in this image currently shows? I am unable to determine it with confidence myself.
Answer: 6150.55 kWh
